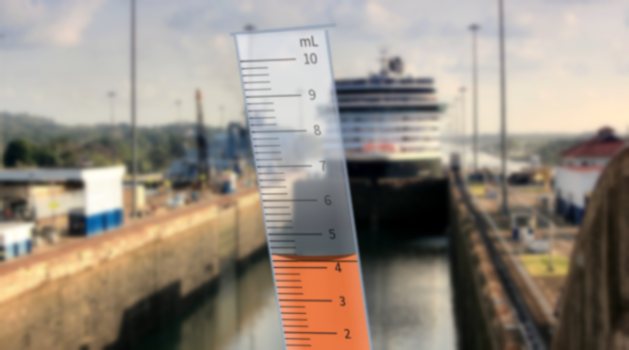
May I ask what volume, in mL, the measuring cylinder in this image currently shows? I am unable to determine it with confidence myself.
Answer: 4.2 mL
